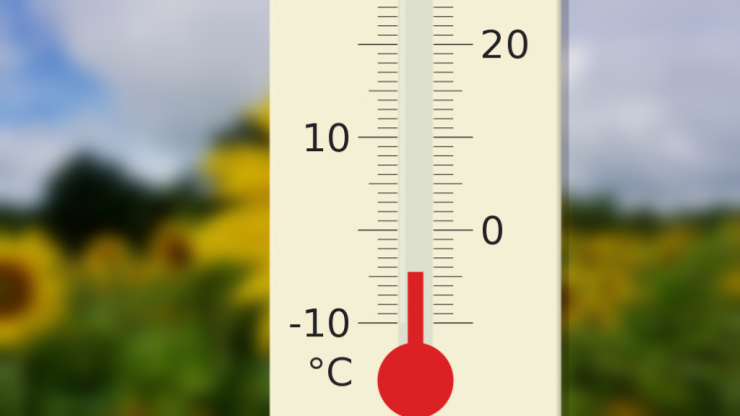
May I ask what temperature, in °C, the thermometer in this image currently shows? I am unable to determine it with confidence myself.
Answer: -4.5 °C
